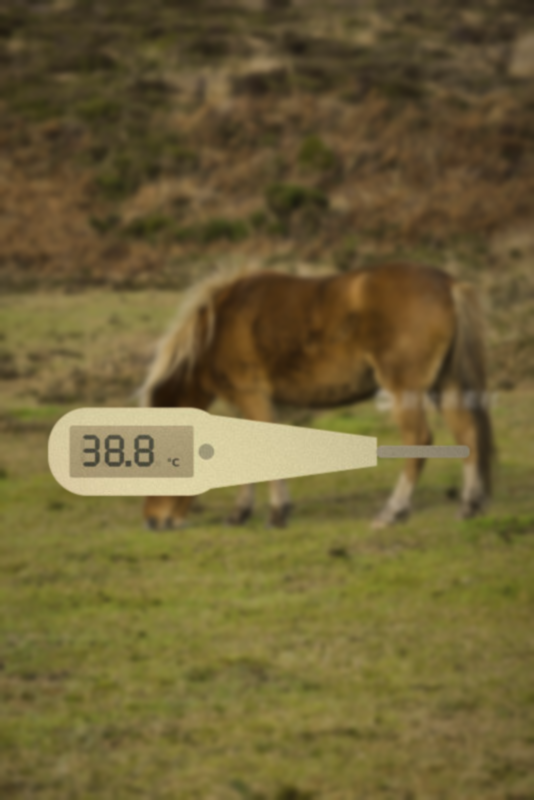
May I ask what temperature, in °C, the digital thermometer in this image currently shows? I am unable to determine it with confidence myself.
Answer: 38.8 °C
